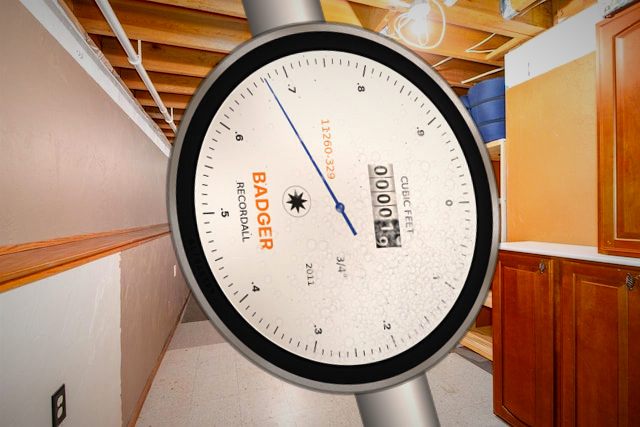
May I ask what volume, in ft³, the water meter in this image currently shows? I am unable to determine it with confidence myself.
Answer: 18.67 ft³
